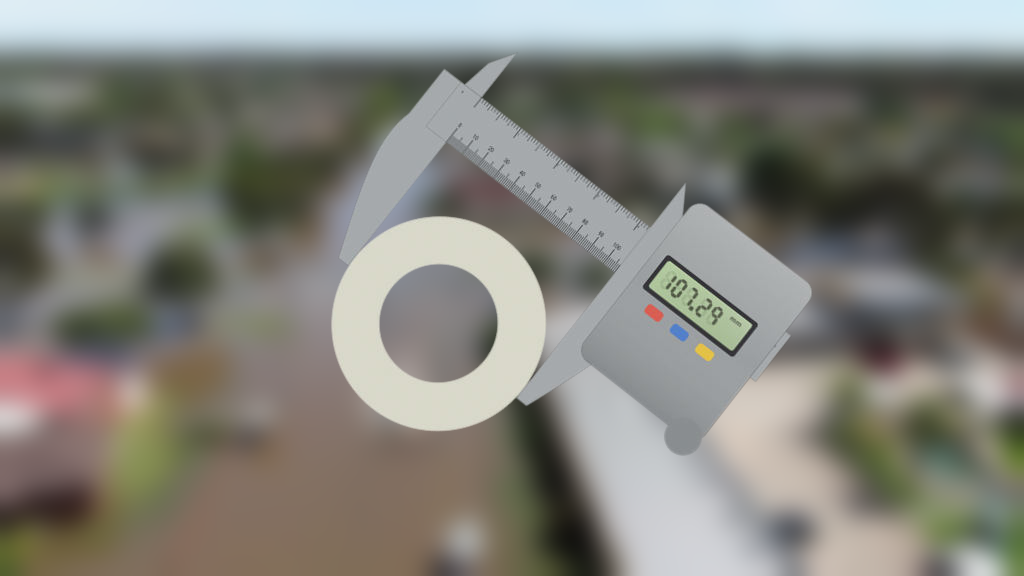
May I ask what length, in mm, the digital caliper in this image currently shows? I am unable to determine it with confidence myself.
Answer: 107.29 mm
